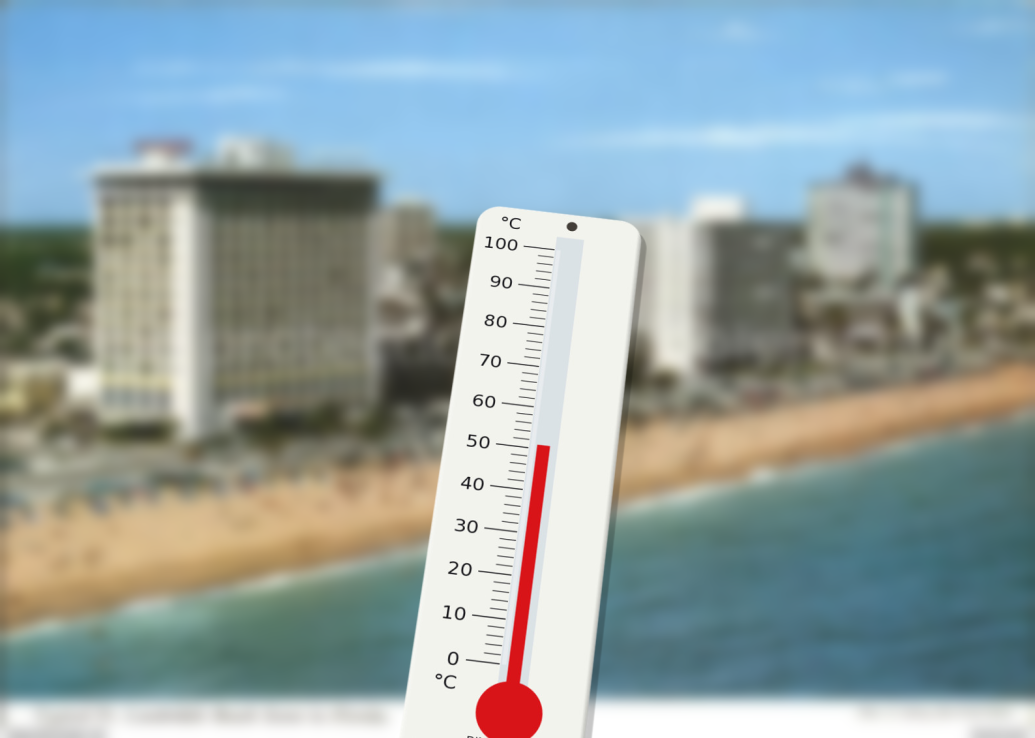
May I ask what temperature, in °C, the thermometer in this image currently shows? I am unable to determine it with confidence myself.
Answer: 51 °C
